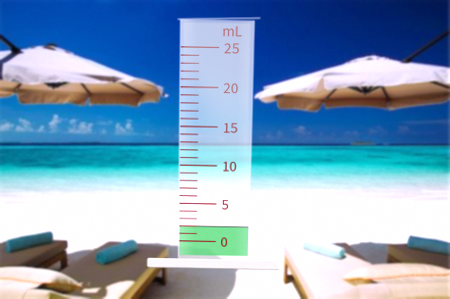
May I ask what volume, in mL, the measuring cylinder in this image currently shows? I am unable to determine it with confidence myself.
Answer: 2 mL
